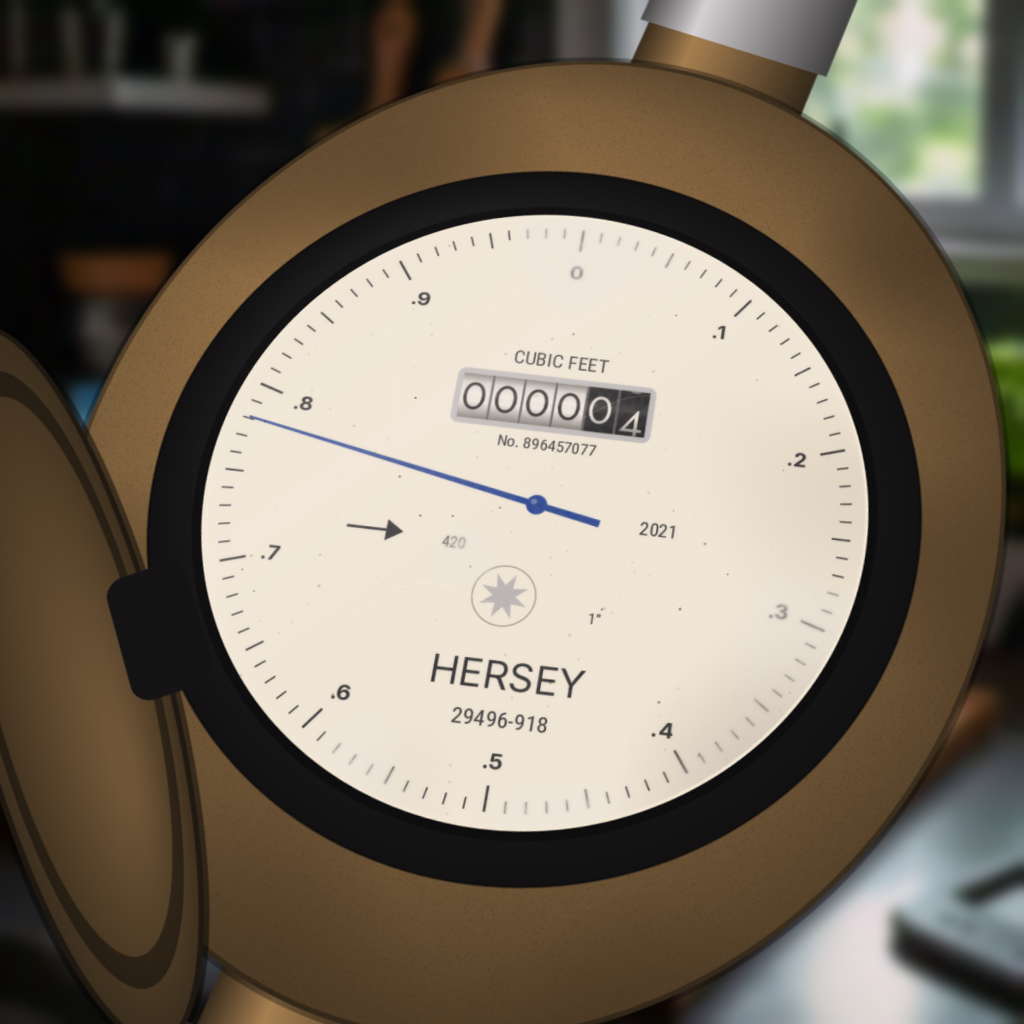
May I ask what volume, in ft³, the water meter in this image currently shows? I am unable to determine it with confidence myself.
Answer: 3.78 ft³
